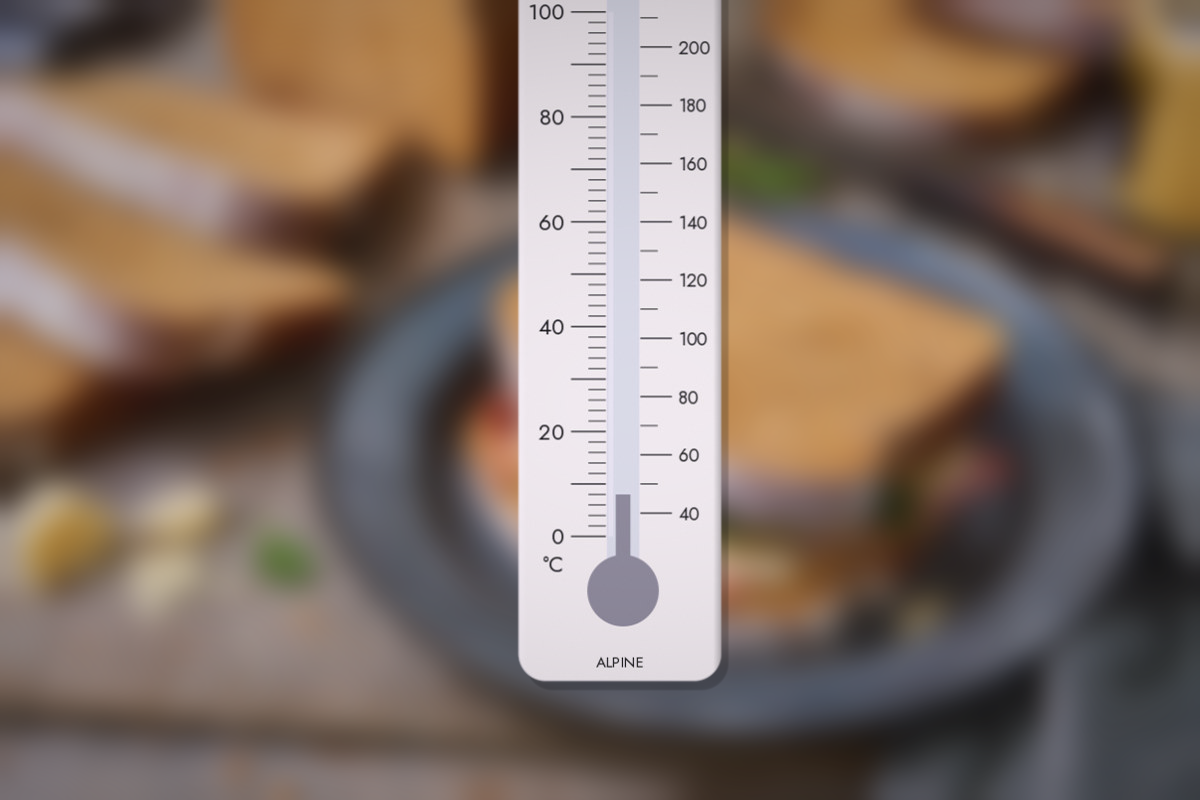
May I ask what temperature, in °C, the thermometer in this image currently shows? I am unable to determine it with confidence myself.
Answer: 8 °C
